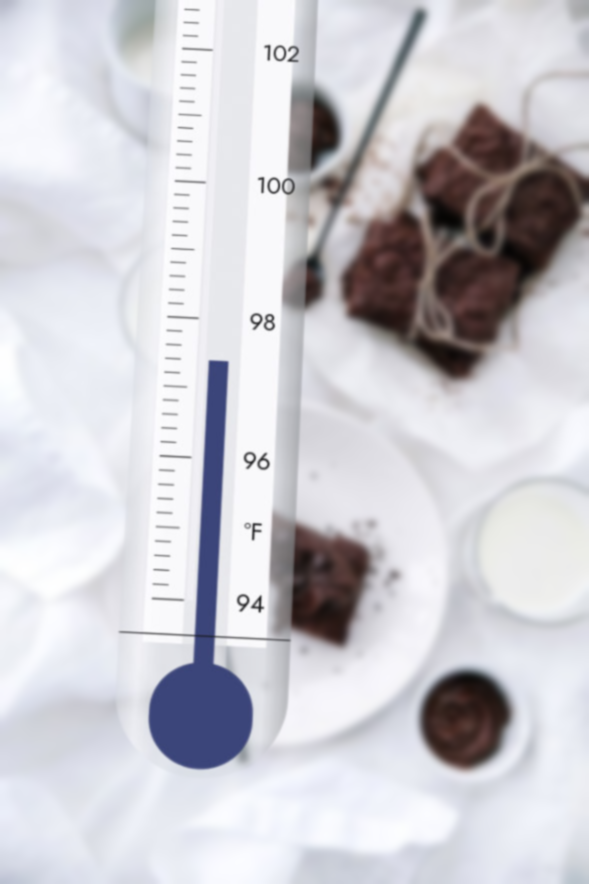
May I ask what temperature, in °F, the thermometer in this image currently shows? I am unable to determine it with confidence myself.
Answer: 97.4 °F
